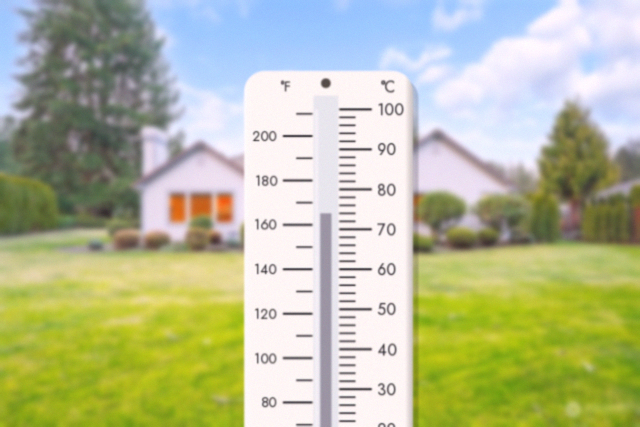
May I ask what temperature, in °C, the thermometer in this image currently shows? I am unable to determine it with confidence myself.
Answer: 74 °C
